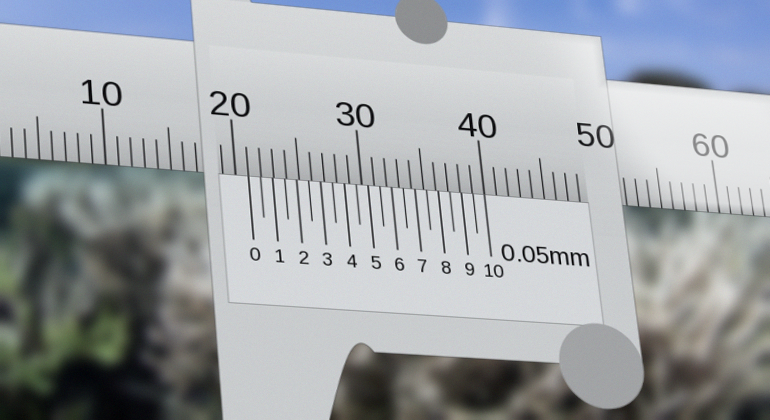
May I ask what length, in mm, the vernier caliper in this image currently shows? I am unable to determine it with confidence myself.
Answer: 21.0 mm
